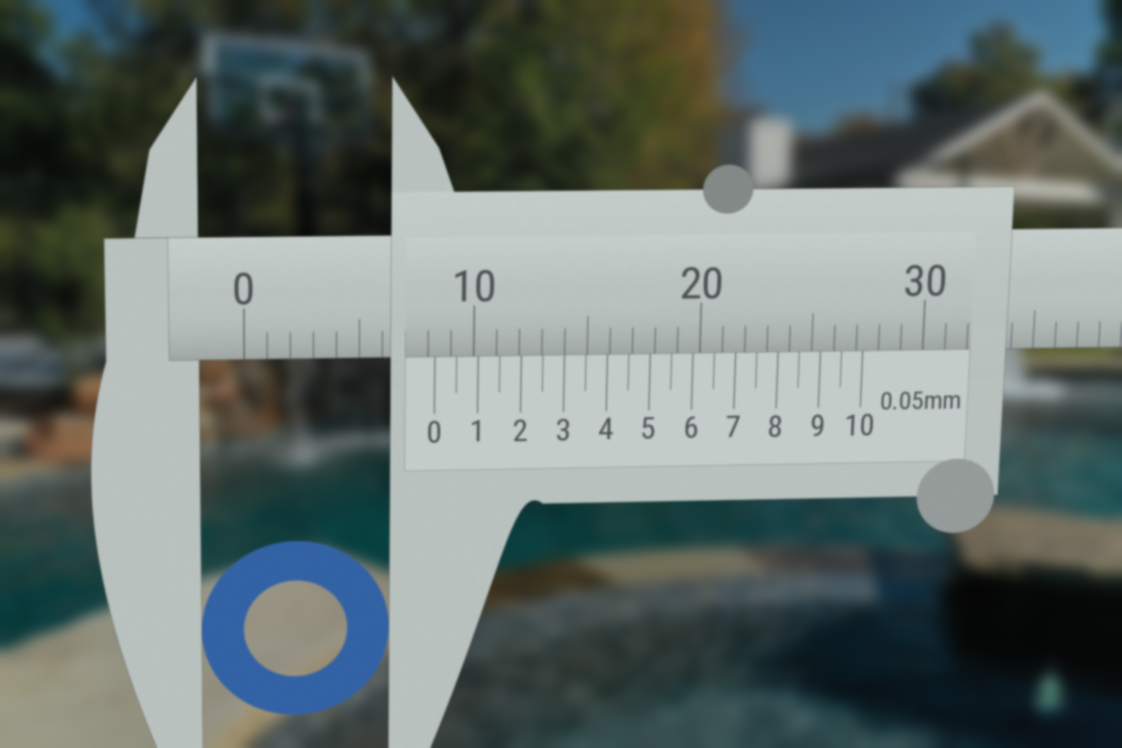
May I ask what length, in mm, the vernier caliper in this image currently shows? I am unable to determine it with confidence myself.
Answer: 8.3 mm
